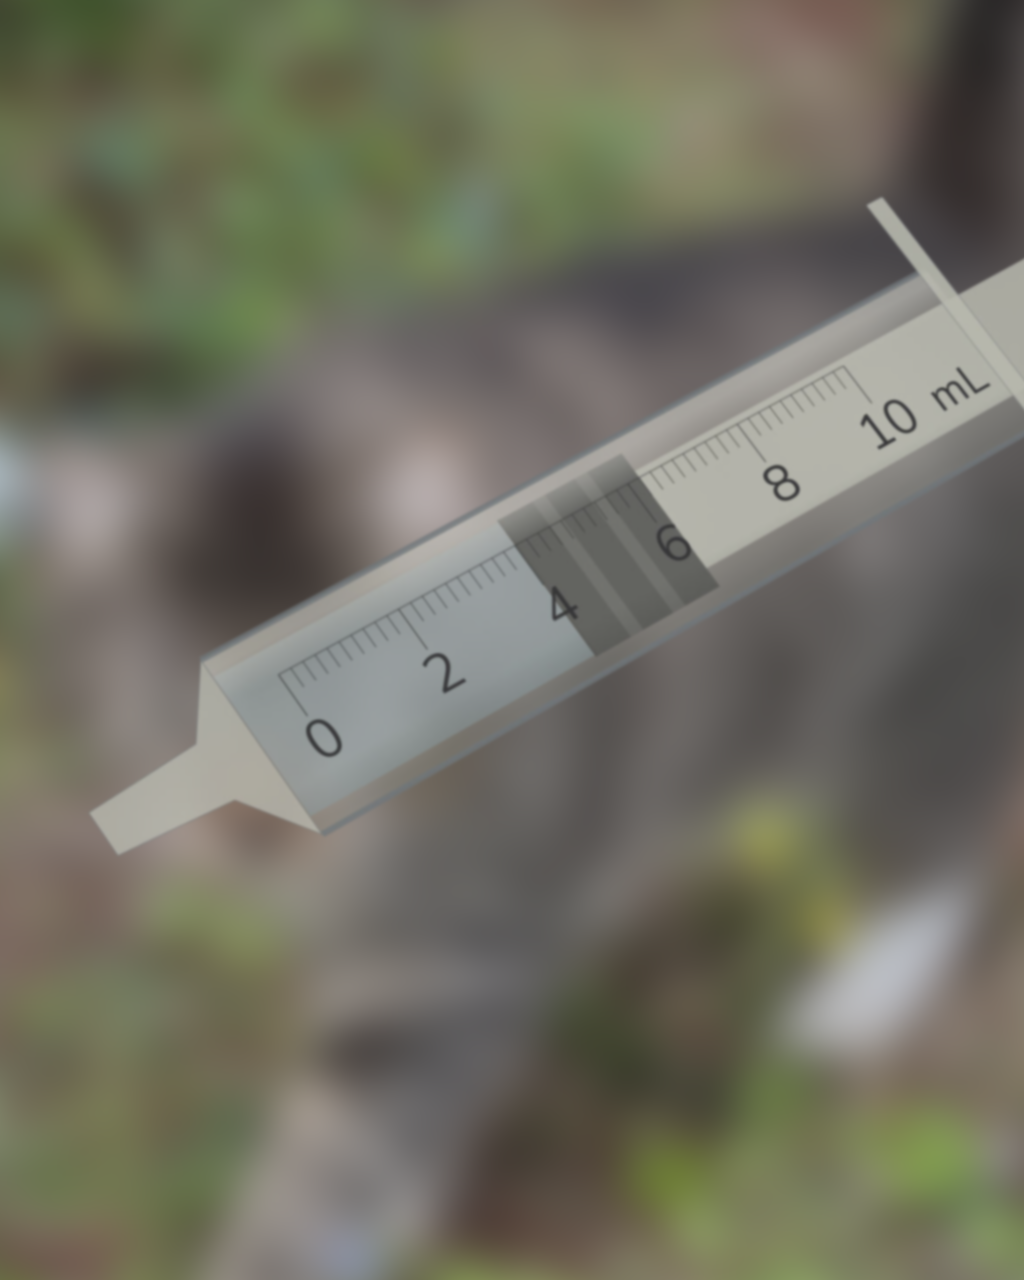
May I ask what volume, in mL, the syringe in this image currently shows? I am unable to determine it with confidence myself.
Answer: 4 mL
